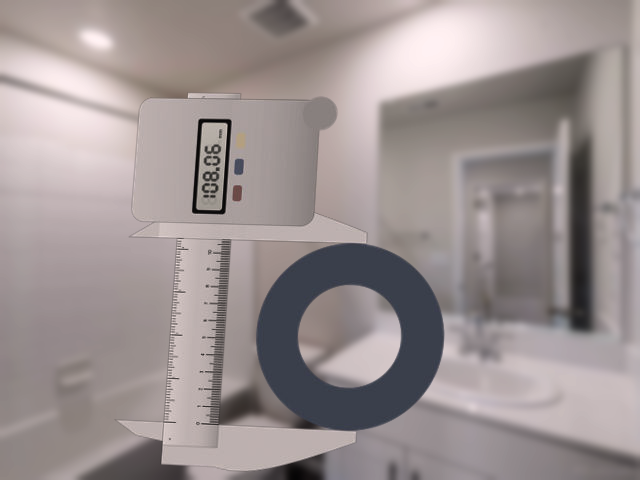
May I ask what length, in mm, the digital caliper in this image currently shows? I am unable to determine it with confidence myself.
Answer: 108.06 mm
